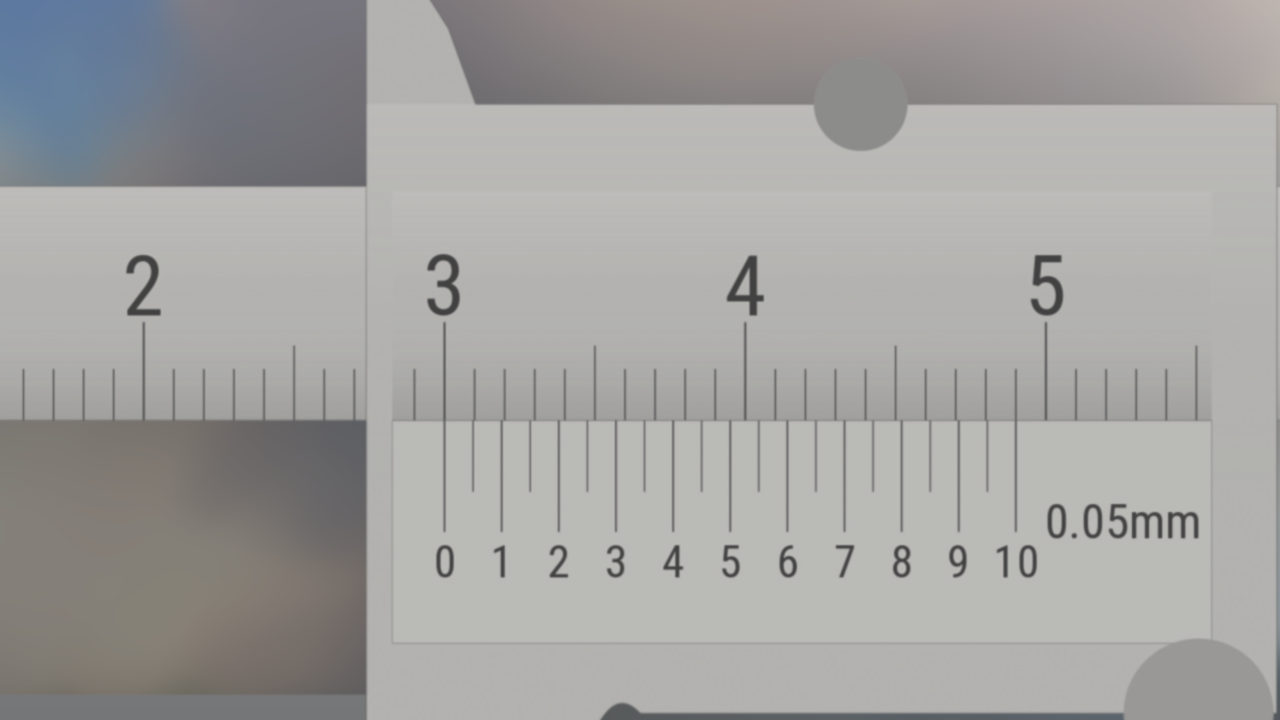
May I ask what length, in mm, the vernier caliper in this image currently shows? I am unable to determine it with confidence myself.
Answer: 30.00 mm
